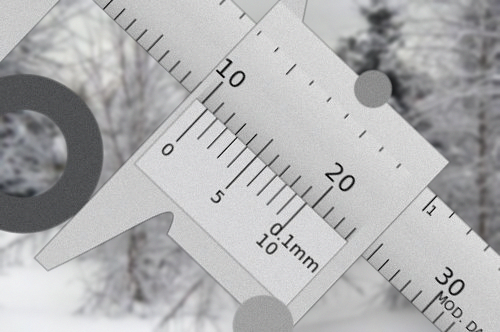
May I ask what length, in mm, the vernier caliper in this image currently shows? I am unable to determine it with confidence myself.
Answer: 10.5 mm
